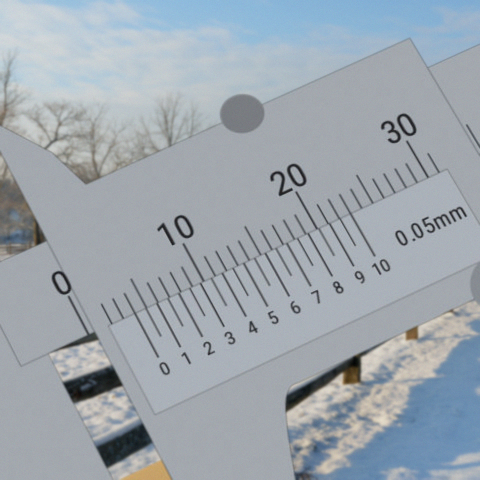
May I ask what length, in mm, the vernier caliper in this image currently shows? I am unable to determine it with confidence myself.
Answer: 4.0 mm
